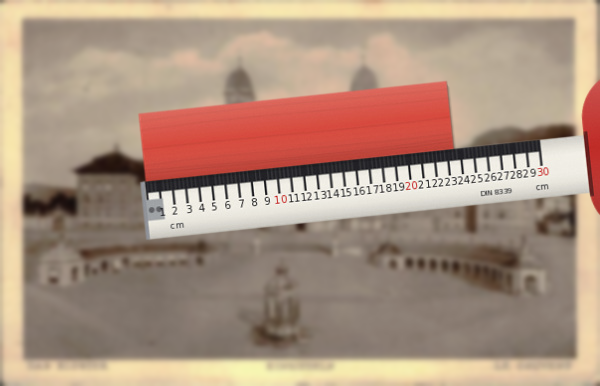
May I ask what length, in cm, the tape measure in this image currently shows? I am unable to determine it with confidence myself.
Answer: 23.5 cm
